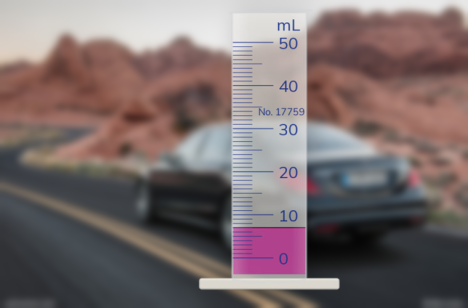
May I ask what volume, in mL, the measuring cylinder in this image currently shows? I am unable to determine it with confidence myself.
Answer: 7 mL
